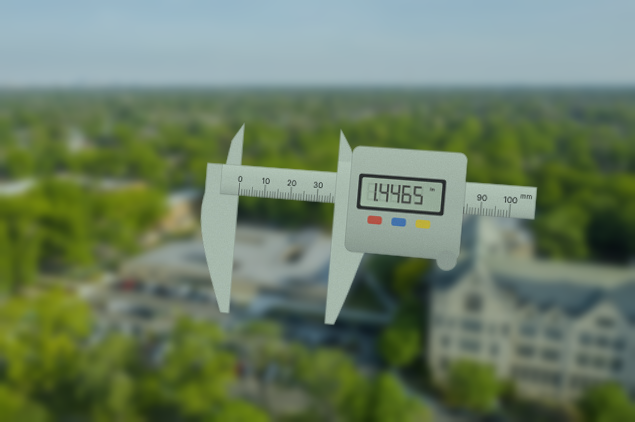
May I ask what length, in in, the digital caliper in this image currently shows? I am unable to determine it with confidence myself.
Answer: 1.4465 in
